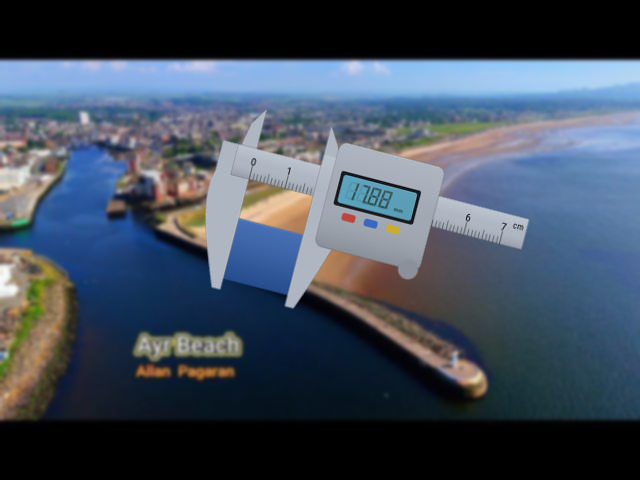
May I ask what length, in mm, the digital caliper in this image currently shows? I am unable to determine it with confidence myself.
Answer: 17.88 mm
